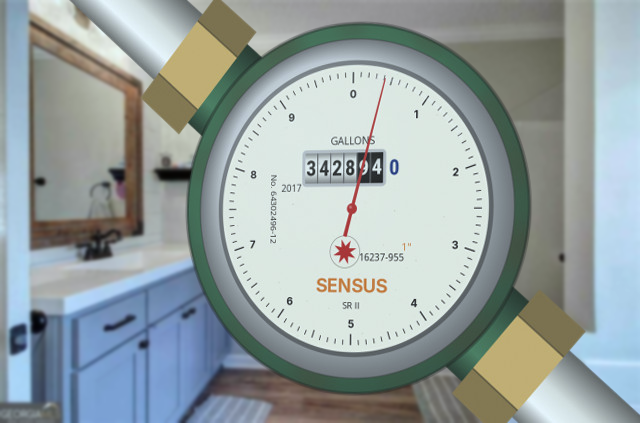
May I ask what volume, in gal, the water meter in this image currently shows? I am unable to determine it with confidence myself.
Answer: 3428940.4 gal
